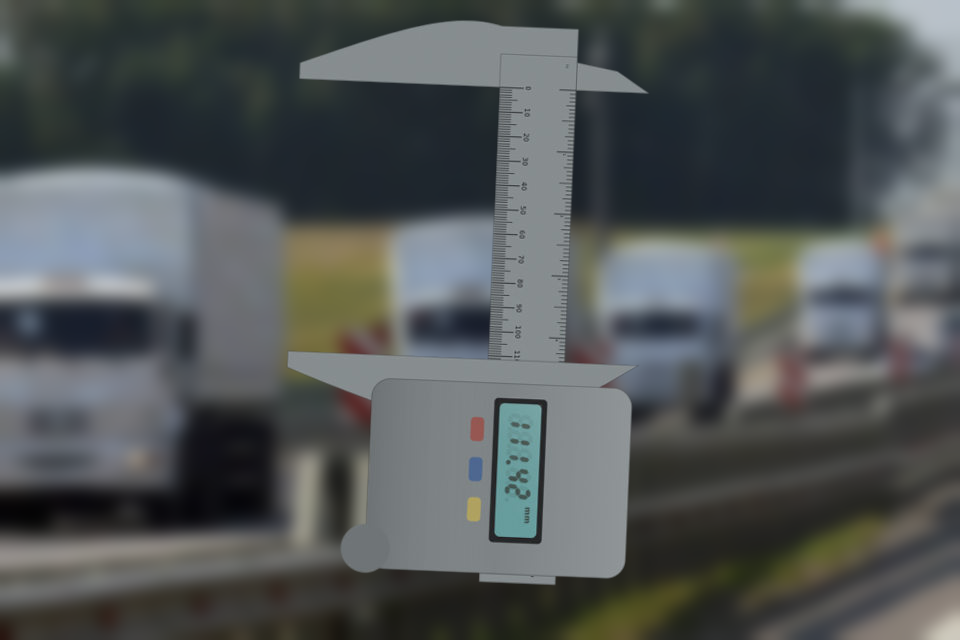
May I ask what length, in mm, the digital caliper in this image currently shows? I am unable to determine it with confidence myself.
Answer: 111.42 mm
